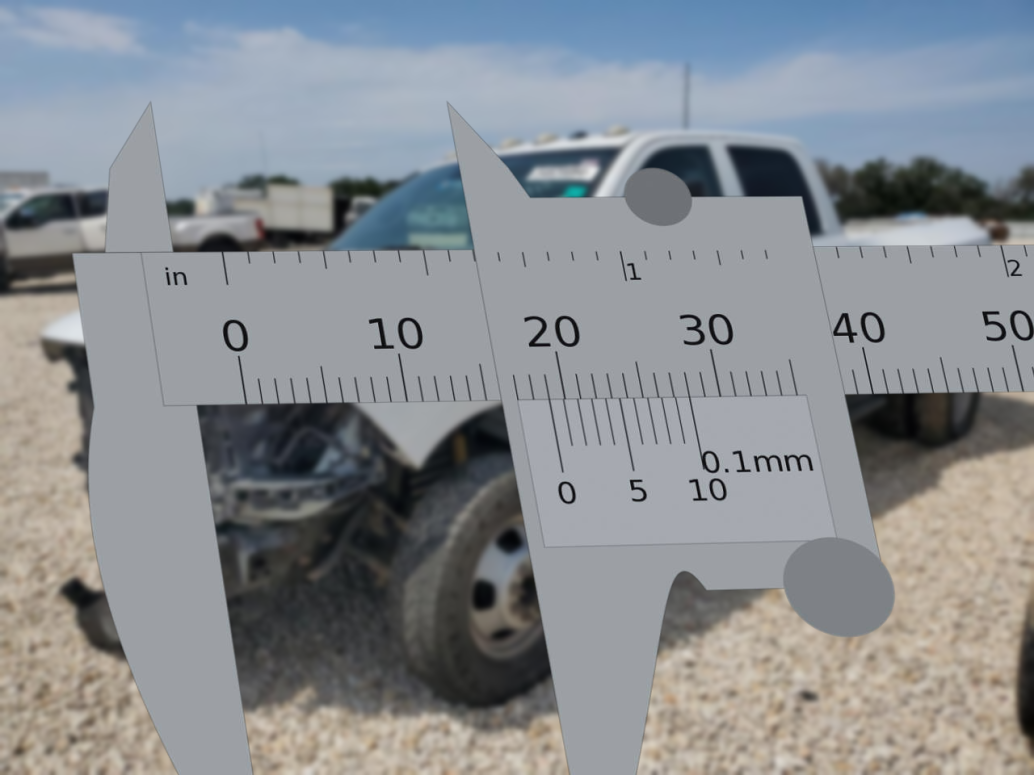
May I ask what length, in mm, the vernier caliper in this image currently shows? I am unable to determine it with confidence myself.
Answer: 19.0 mm
